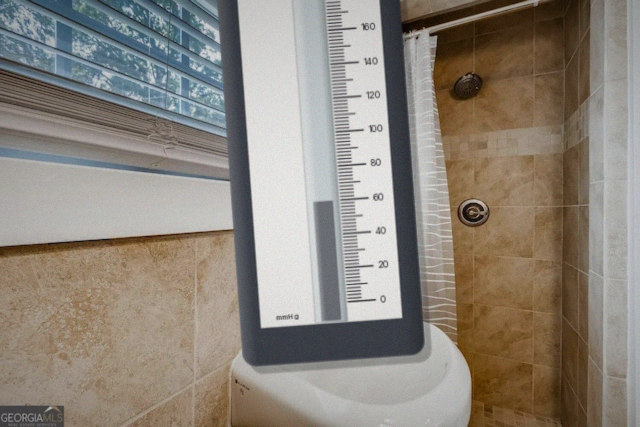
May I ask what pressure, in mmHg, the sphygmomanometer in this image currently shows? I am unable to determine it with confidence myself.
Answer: 60 mmHg
